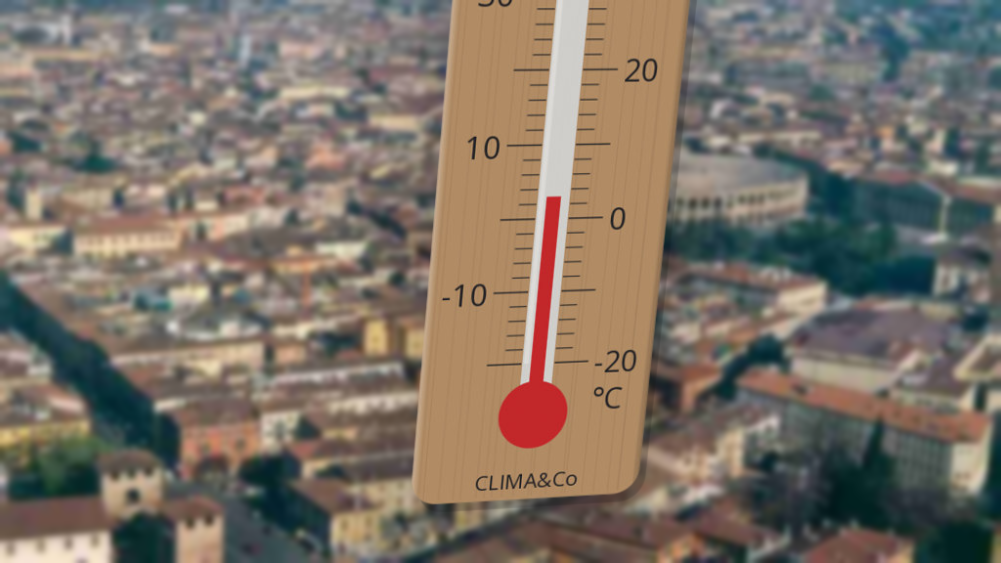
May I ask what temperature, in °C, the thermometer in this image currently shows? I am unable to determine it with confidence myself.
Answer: 3 °C
